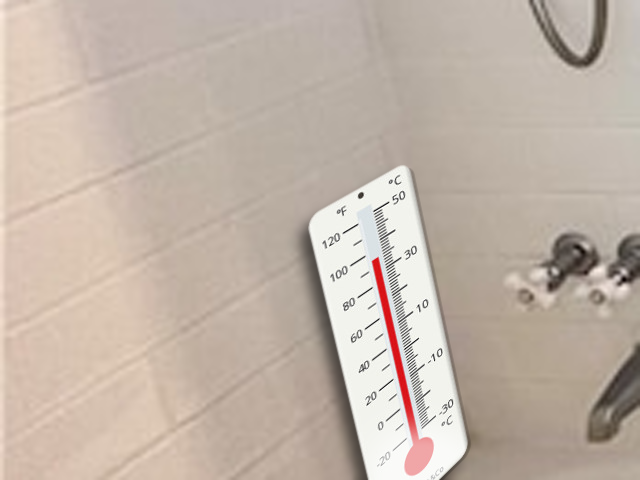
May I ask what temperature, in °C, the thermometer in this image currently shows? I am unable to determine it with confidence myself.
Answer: 35 °C
